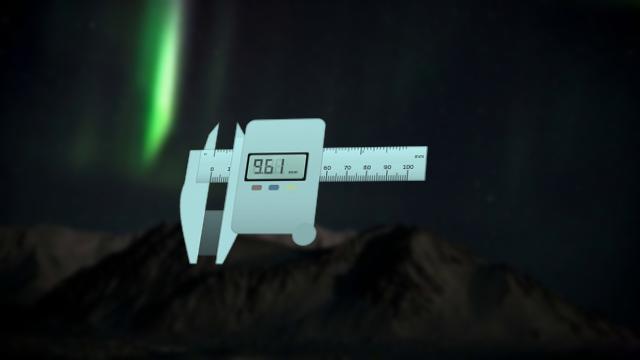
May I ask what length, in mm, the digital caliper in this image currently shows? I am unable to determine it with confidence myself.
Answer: 9.61 mm
